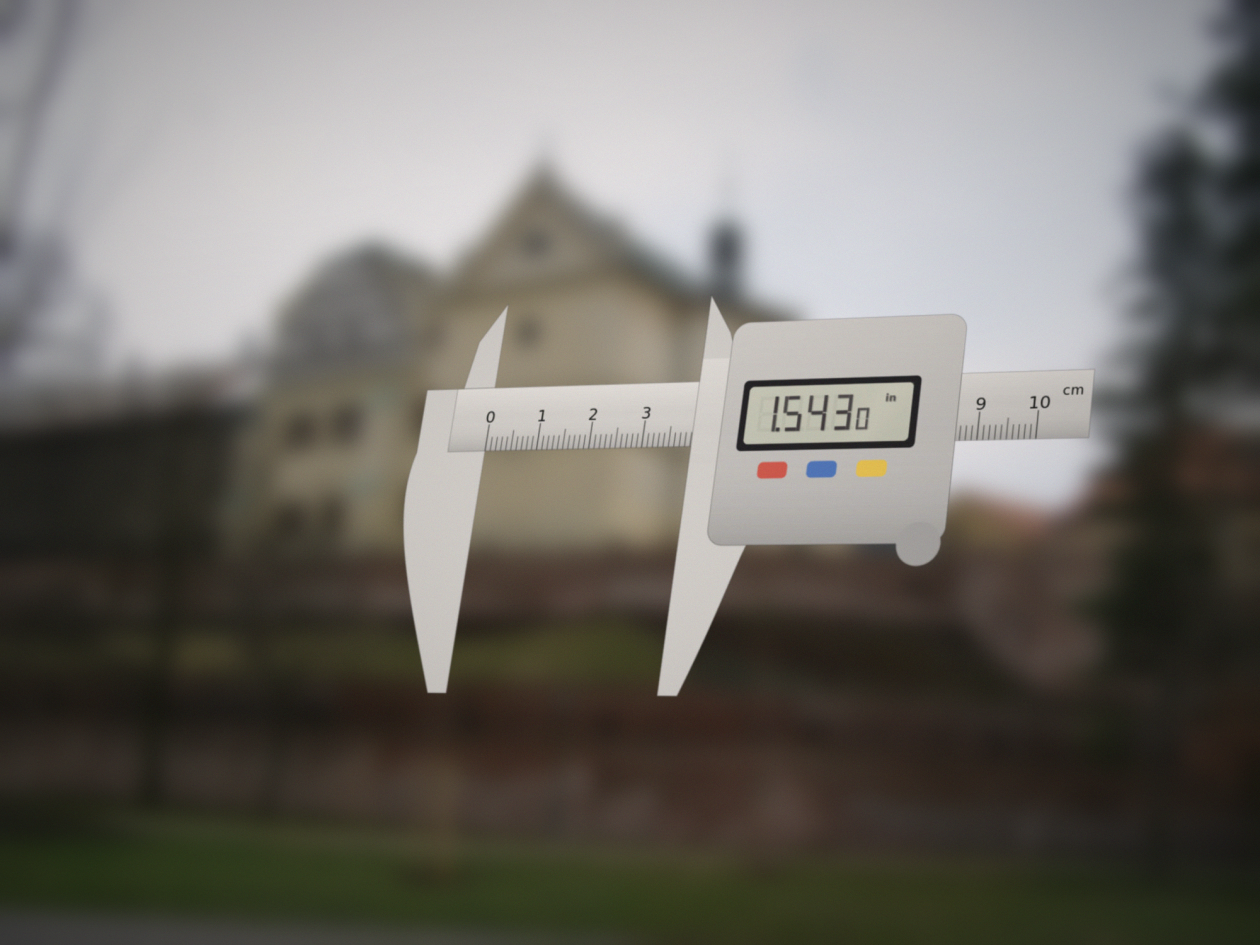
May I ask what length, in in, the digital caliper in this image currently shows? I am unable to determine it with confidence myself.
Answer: 1.5430 in
